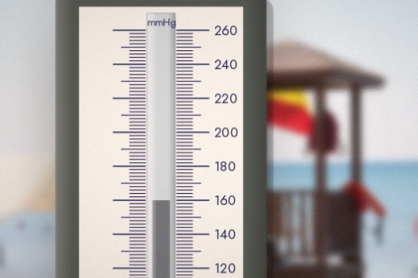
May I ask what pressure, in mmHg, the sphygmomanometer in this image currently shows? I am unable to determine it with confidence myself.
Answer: 160 mmHg
